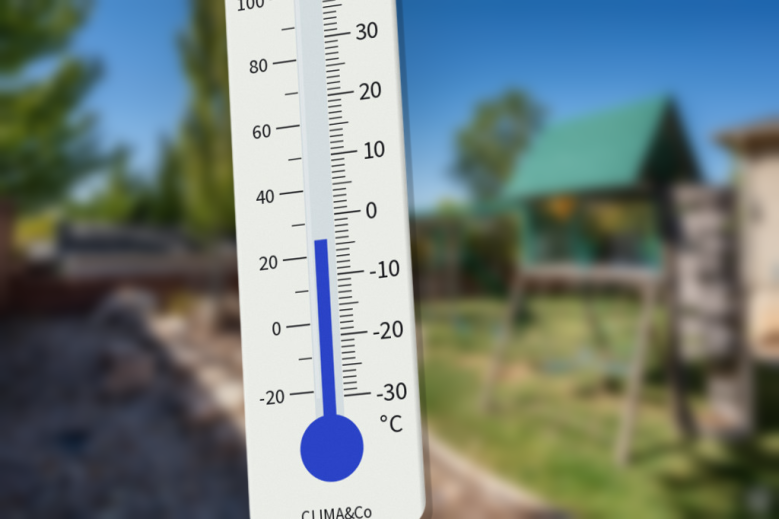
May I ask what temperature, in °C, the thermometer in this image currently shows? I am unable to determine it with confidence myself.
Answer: -4 °C
